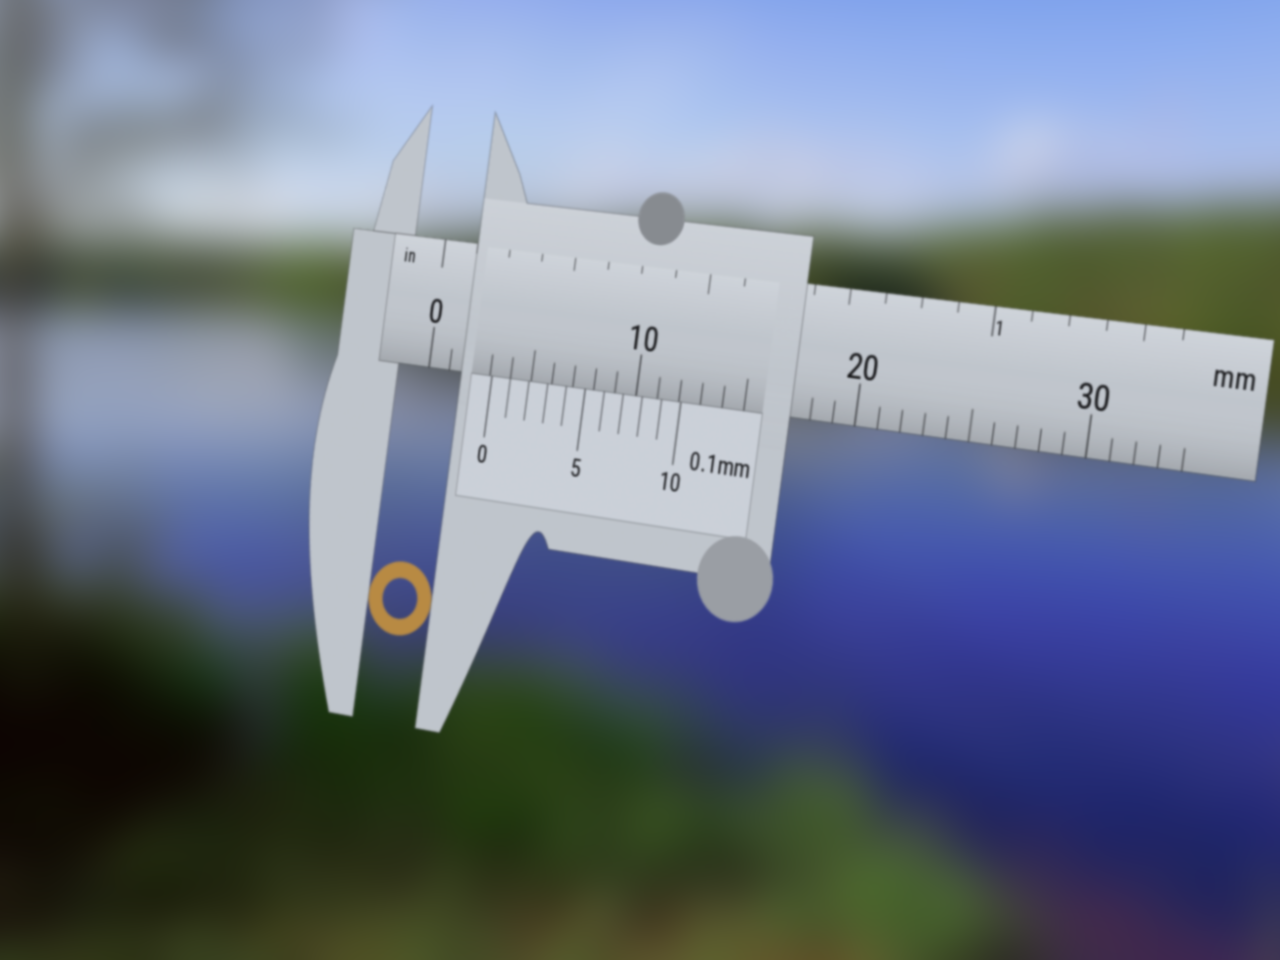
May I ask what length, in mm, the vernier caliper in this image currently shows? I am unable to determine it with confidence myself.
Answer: 3.1 mm
